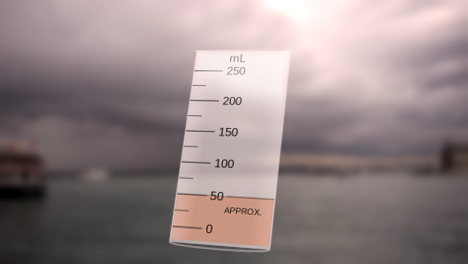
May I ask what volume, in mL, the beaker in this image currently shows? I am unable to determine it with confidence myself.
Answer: 50 mL
